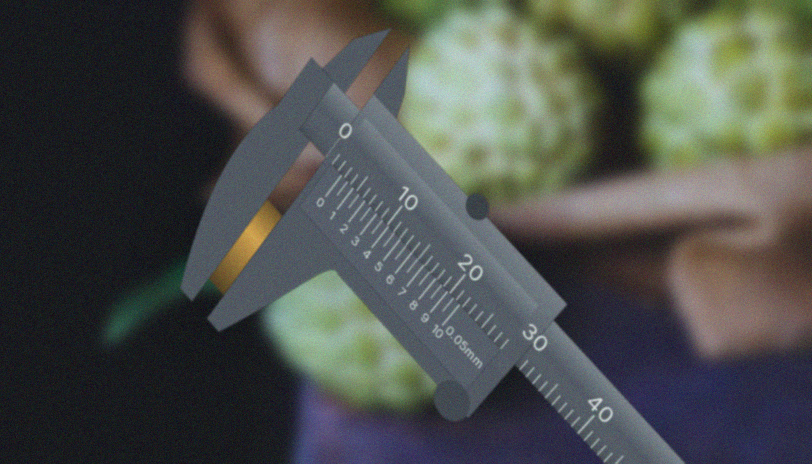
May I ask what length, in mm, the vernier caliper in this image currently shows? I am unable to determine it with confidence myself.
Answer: 2.6 mm
